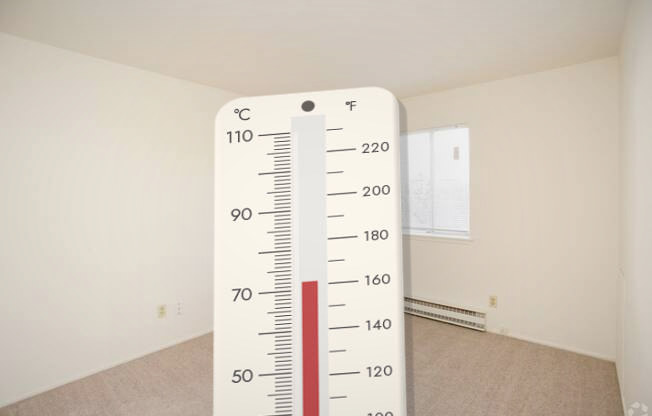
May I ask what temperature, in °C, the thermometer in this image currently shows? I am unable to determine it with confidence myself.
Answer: 72 °C
